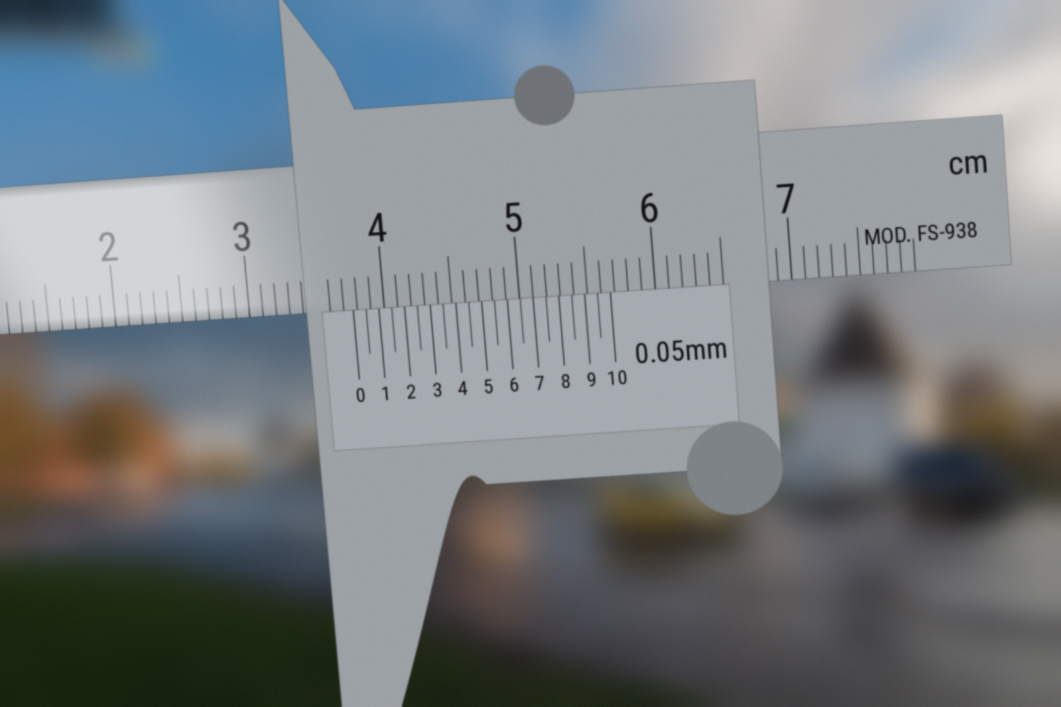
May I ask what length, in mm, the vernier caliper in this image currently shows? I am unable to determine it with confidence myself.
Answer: 37.7 mm
